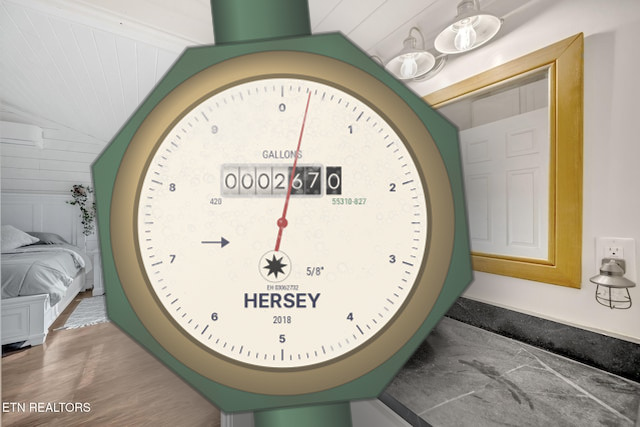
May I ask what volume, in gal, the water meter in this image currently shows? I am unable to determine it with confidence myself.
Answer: 2670.3 gal
